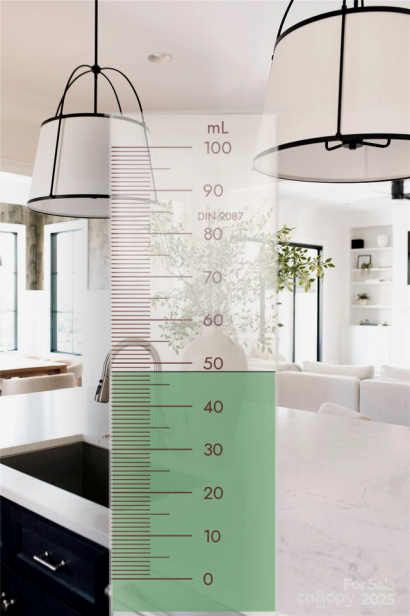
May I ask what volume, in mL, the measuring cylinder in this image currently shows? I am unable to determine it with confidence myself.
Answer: 48 mL
